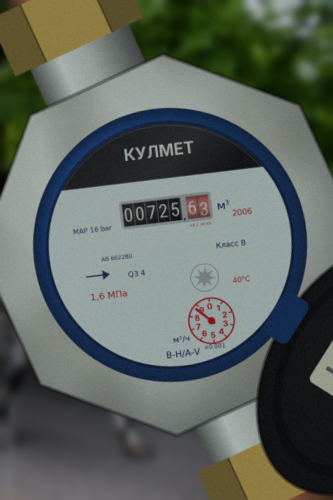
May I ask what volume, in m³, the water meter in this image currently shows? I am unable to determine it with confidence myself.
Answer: 725.628 m³
